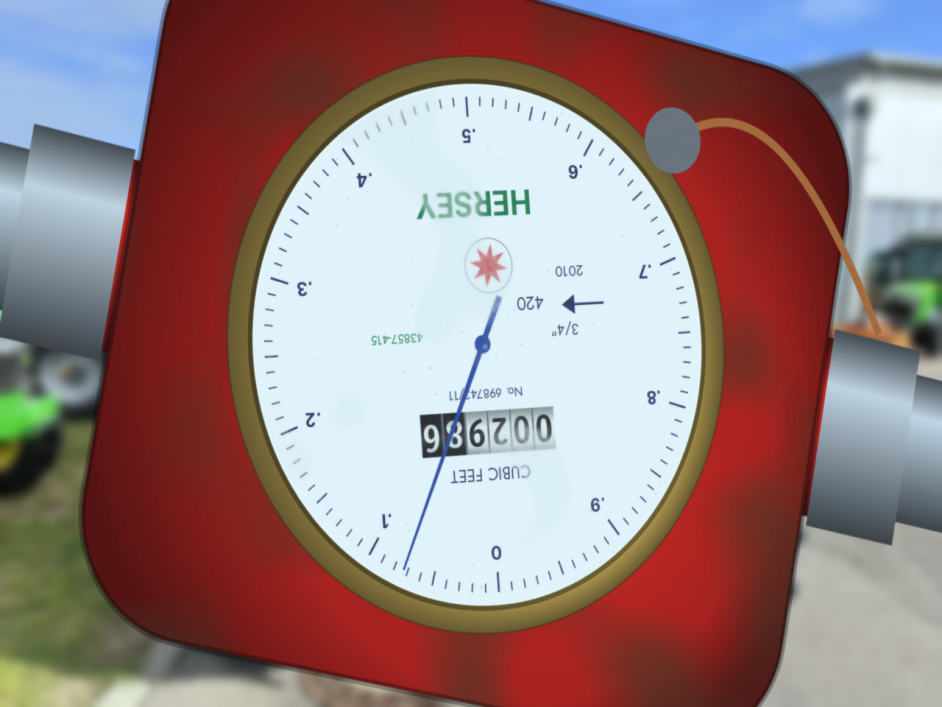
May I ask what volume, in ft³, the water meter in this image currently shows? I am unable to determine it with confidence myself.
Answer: 2986.07 ft³
